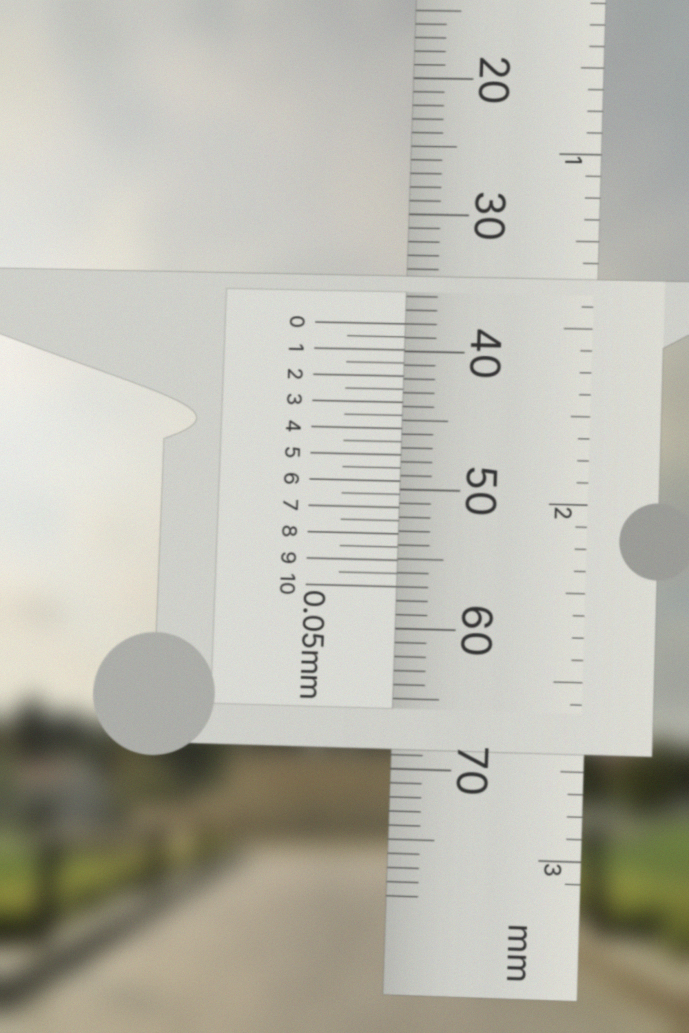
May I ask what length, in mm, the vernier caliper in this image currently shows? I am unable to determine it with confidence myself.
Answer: 38.0 mm
